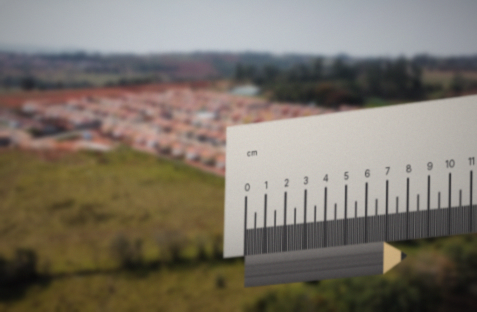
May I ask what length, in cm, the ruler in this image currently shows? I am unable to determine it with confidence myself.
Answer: 8 cm
